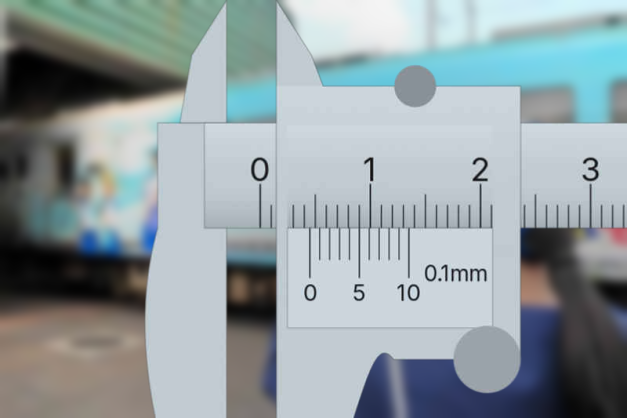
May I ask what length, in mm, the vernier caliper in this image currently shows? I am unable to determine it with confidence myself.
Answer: 4.5 mm
